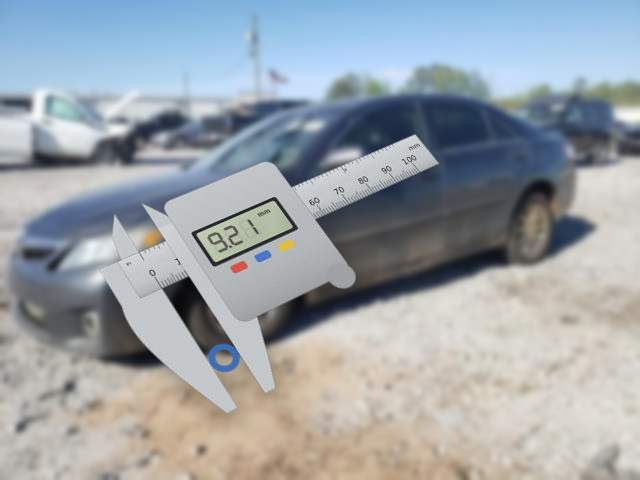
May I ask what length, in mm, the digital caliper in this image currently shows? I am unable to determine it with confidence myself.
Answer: 9.21 mm
